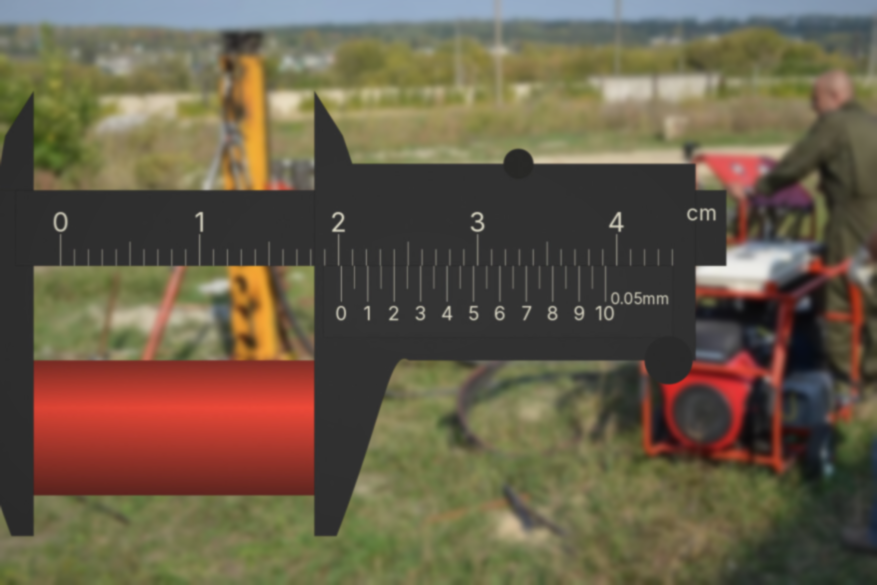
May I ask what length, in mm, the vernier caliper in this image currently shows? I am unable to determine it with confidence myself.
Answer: 20.2 mm
